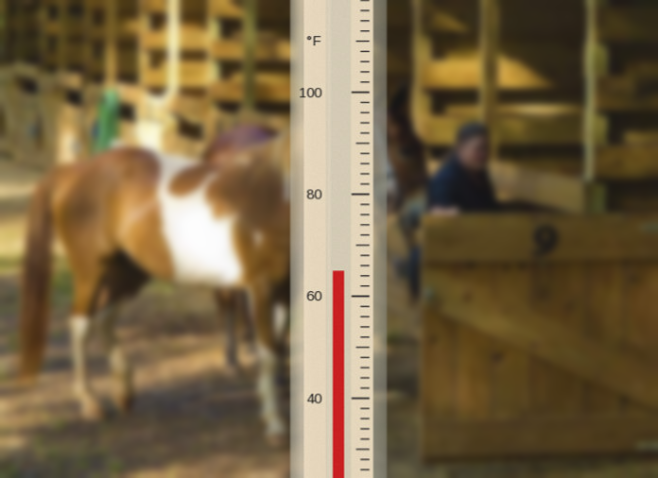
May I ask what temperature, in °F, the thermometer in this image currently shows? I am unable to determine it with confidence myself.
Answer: 65 °F
